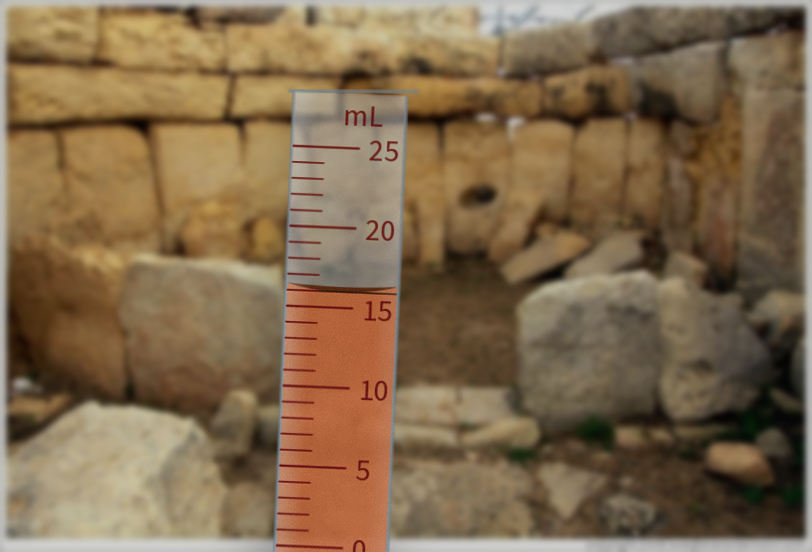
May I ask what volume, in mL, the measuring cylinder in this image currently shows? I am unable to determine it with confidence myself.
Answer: 16 mL
